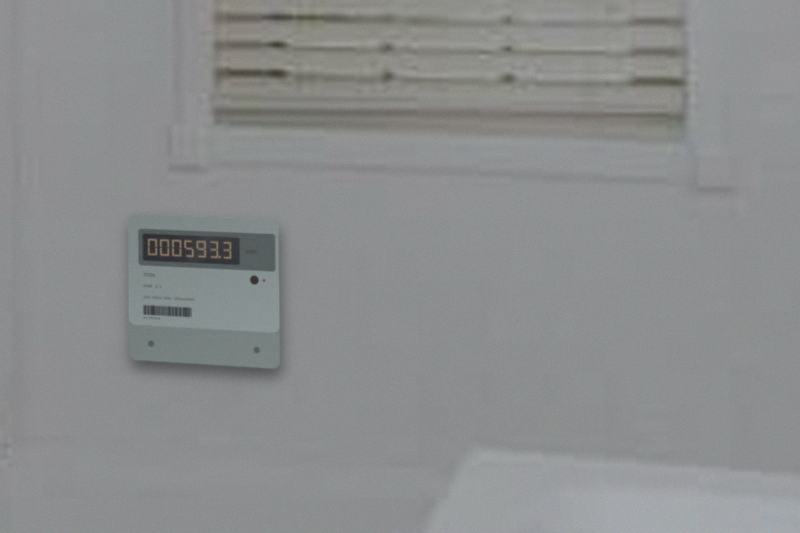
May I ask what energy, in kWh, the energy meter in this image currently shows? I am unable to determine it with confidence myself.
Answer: 593.3 kWh
